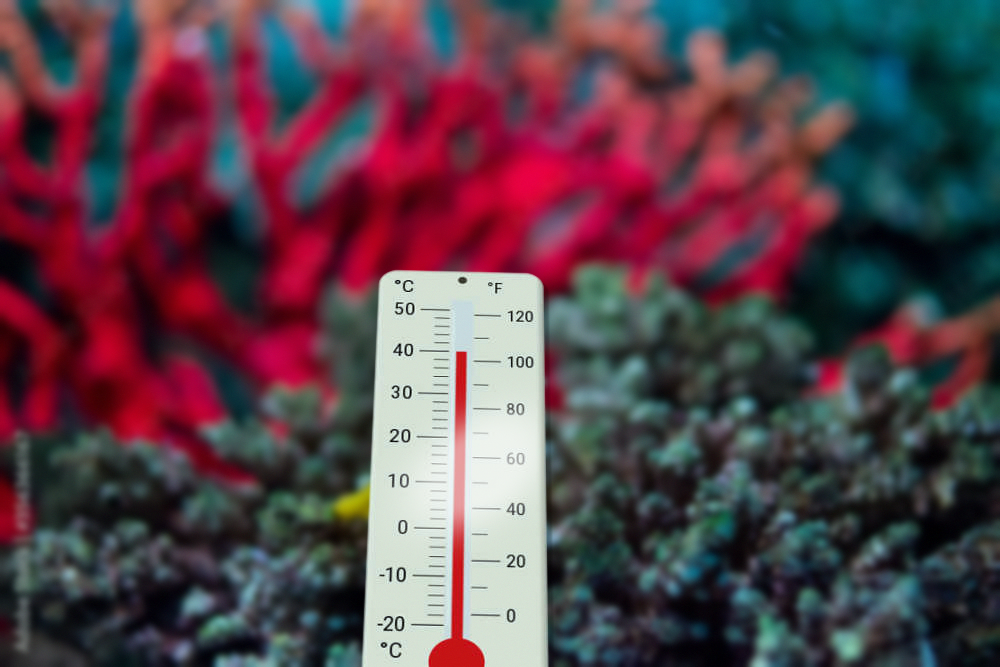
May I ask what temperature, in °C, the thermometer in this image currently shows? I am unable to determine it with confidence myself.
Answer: 40 °C
